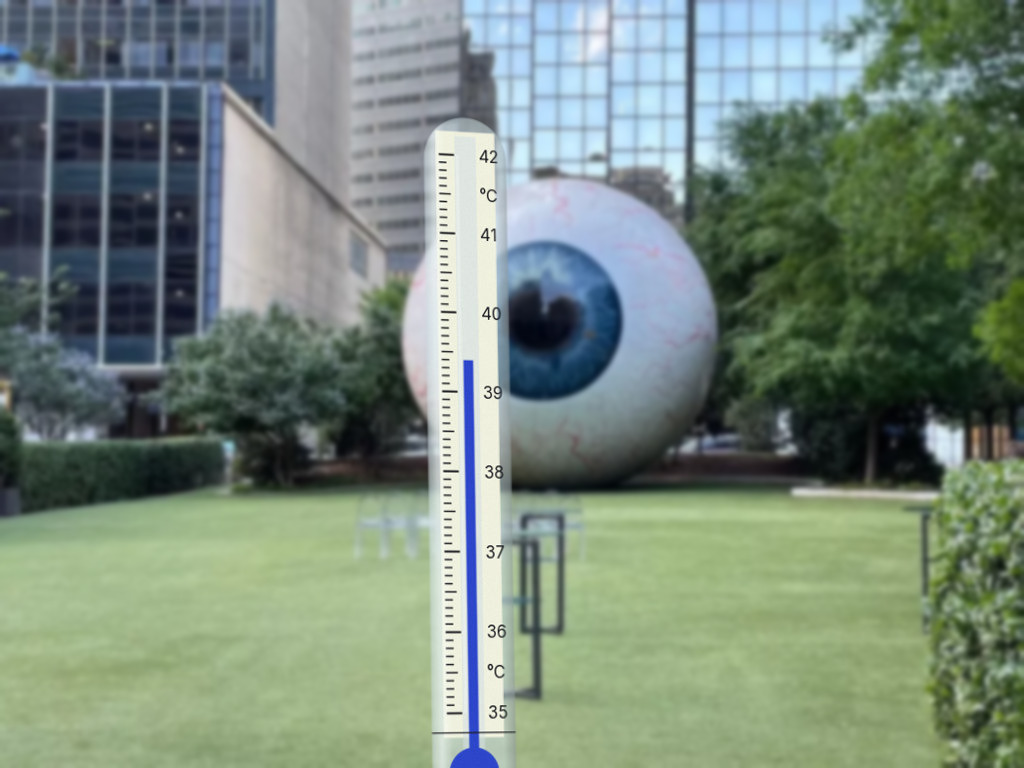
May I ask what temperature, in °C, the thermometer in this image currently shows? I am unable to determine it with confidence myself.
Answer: 39.4 °C
